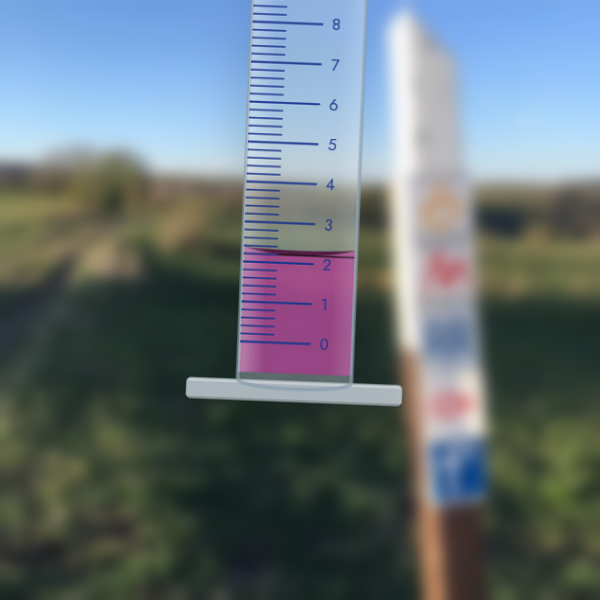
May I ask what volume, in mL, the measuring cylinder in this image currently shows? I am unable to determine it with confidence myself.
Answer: 2.2 mL
